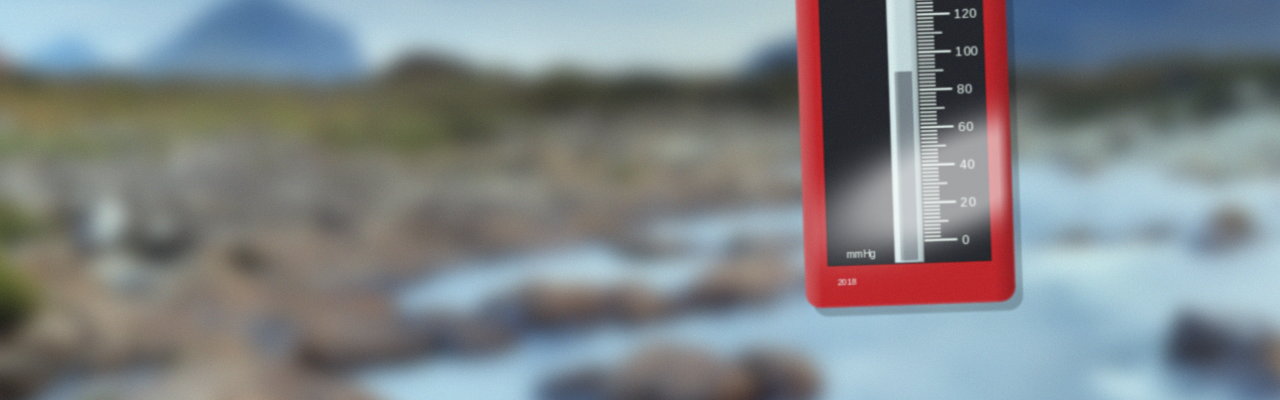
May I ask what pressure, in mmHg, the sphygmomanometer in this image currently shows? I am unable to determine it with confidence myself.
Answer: 90 mmHg
